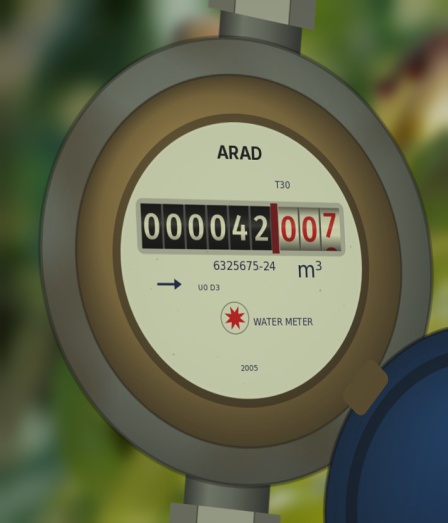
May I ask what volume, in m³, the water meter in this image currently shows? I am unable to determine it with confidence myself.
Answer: 42.007 m³
